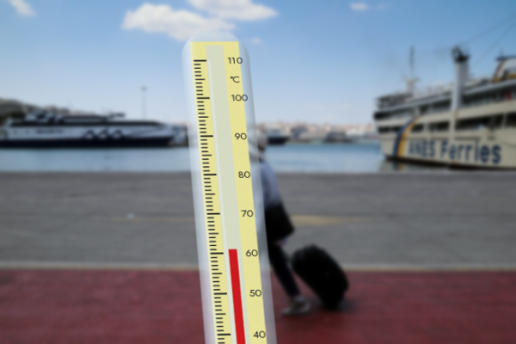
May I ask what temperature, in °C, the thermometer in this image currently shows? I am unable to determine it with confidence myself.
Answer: 61 °C
